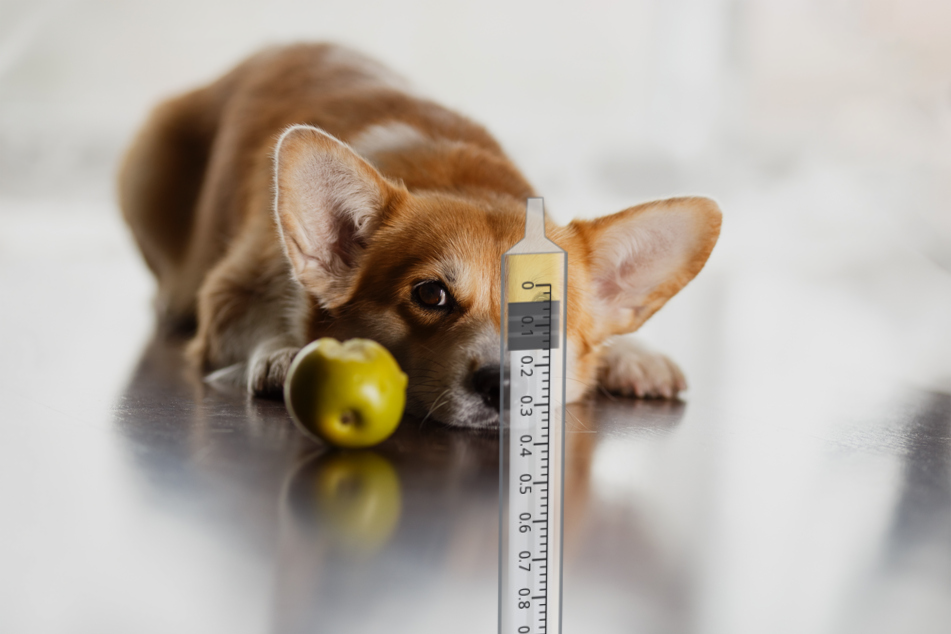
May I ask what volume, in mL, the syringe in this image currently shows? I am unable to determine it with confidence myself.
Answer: 0.04 mL
